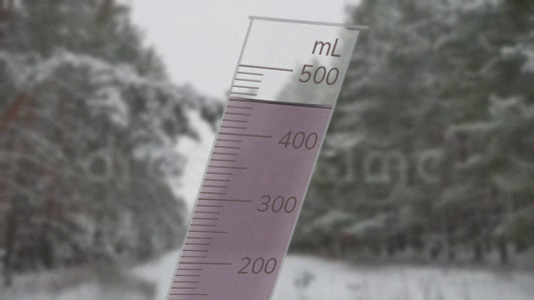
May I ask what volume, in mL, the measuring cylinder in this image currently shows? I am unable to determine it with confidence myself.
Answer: 450 mL
